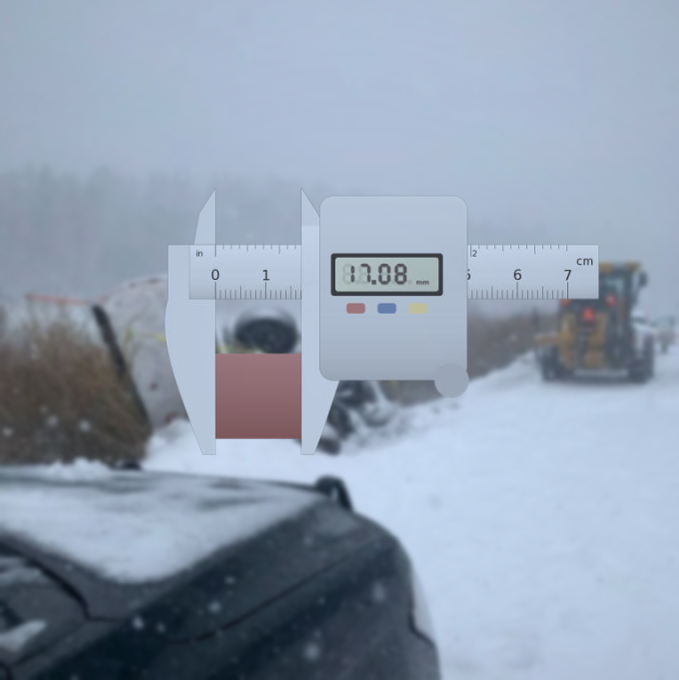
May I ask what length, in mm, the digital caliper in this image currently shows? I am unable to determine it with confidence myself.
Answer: 17.08 mm
